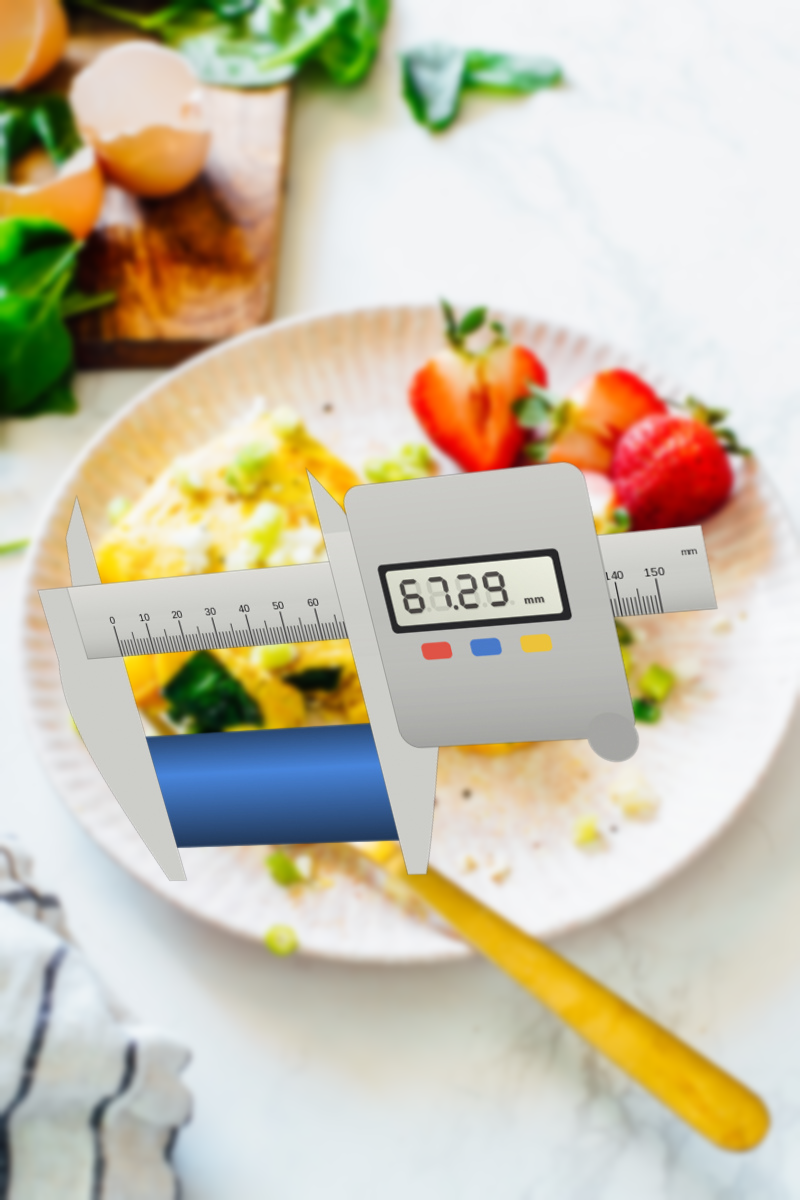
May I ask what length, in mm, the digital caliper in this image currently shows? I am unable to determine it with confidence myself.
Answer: 67.29 mm
